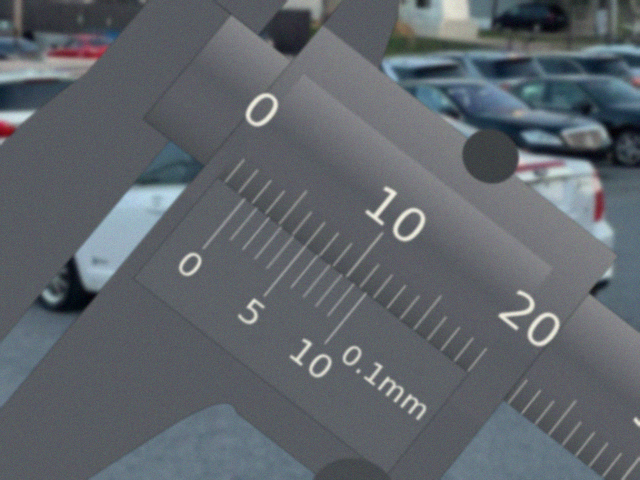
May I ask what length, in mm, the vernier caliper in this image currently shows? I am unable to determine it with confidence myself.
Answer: 2.5 mm
